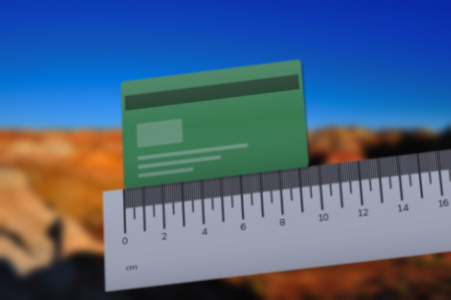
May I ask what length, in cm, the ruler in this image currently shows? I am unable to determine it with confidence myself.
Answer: 9.5 cm
